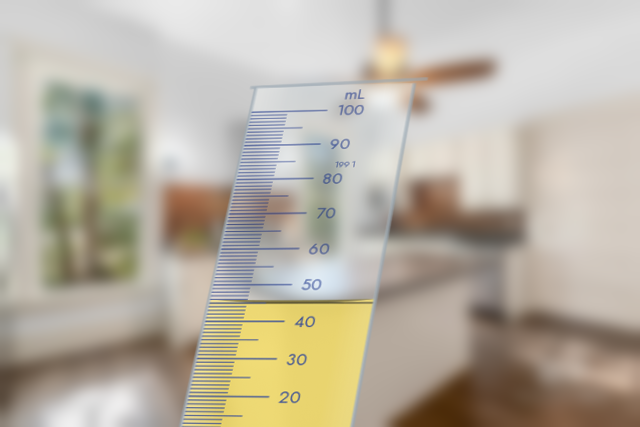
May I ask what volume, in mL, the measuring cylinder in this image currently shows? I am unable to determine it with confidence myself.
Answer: 45 mL
